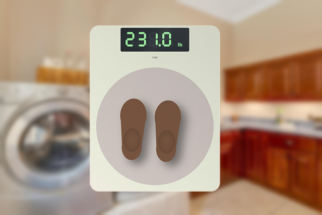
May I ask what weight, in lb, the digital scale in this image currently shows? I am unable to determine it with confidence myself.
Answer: 231.0 lb
